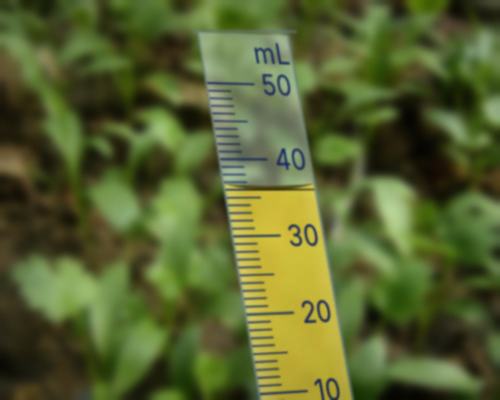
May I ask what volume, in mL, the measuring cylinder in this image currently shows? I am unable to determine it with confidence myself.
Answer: 36 mL
